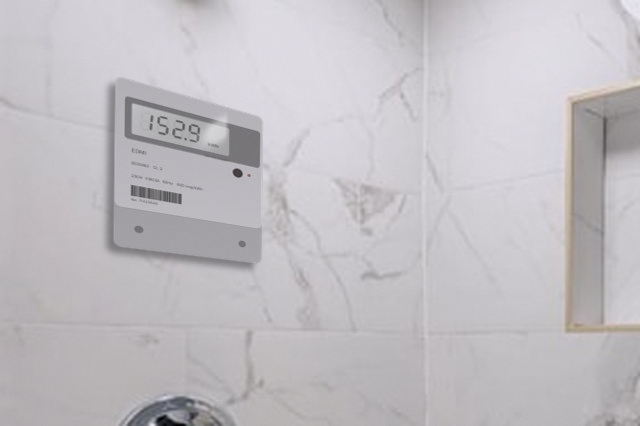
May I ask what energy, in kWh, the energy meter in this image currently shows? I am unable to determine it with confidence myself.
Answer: 152.9 kWh
